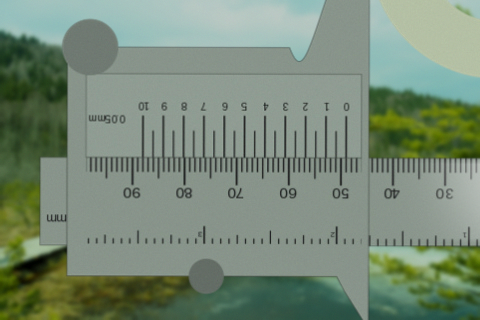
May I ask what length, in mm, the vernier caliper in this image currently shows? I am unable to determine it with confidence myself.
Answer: 49.0 mm
